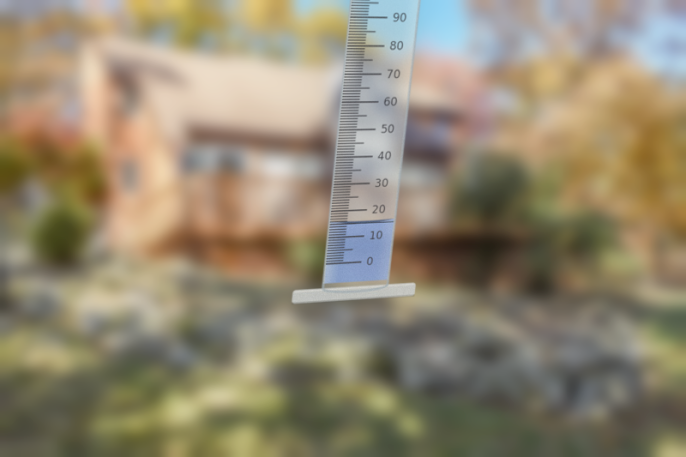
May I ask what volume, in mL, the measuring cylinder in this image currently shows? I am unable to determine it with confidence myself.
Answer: 15 mL
